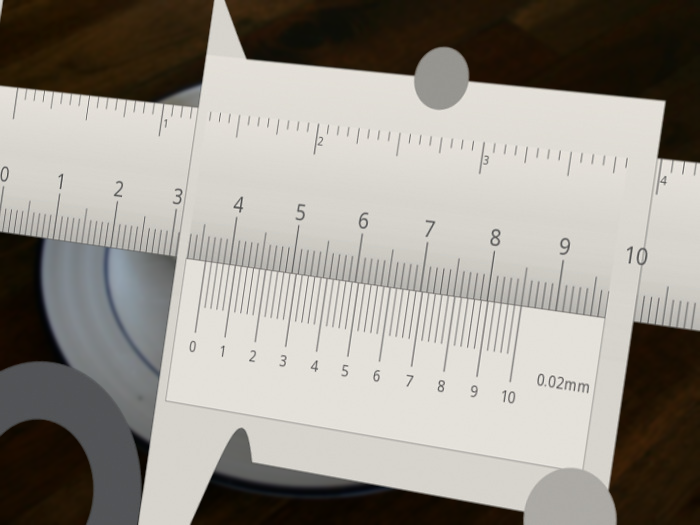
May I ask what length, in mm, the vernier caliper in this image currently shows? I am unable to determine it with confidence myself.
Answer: 36.0 mm
